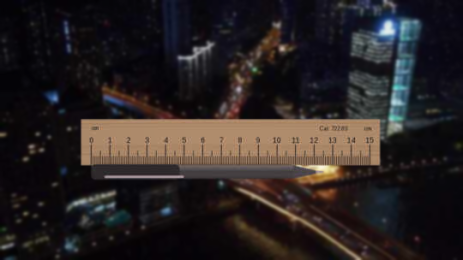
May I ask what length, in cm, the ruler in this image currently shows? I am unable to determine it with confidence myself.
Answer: 12.5 cm
